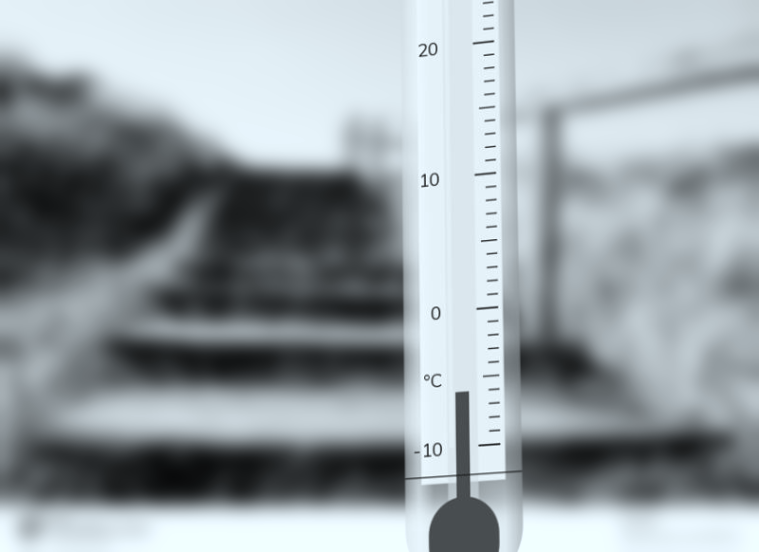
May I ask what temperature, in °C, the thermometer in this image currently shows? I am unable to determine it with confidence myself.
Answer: -6 °C
